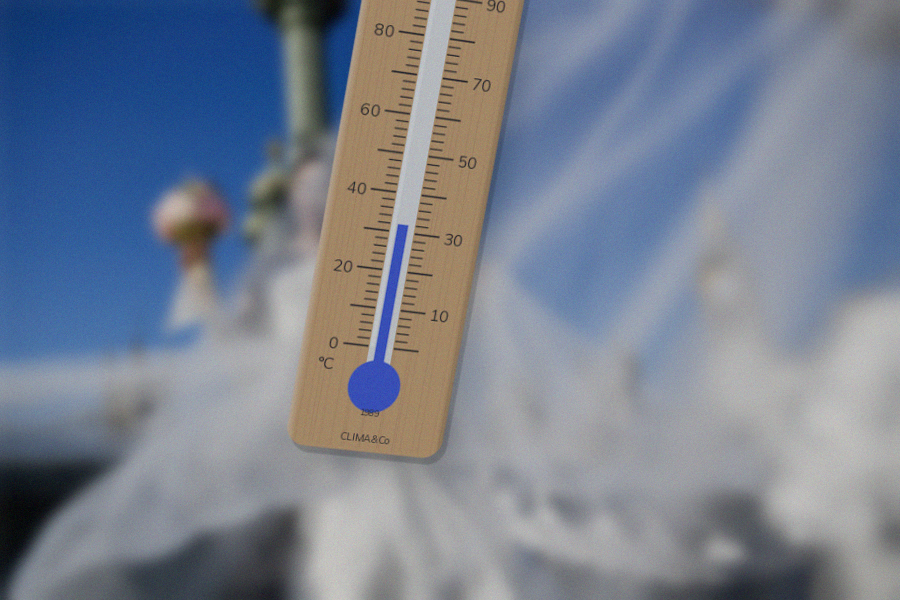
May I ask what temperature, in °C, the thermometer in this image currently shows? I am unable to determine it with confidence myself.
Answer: 32 °C
